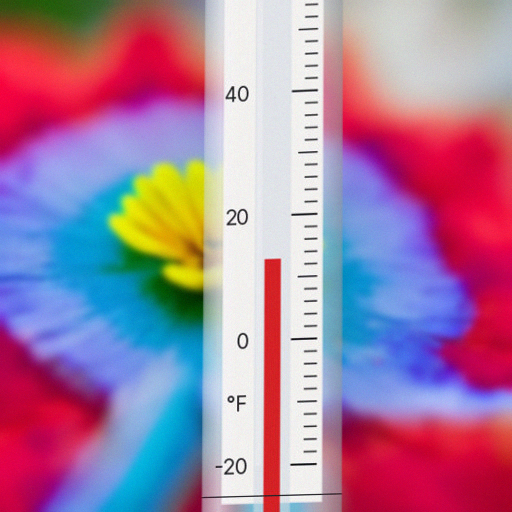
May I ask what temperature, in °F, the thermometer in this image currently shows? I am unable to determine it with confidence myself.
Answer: 13 °F
